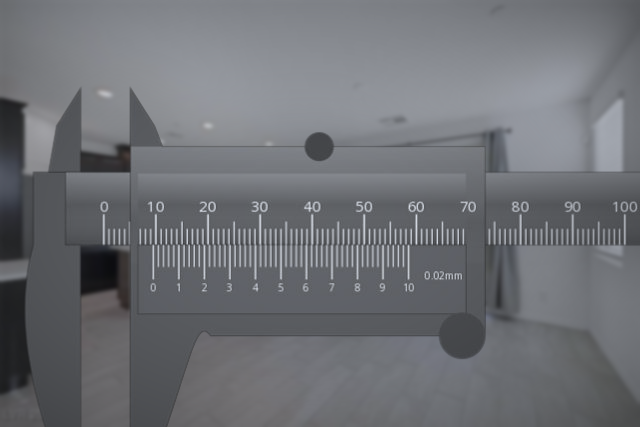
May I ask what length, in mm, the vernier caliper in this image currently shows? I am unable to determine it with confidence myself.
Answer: 9.5 mm
